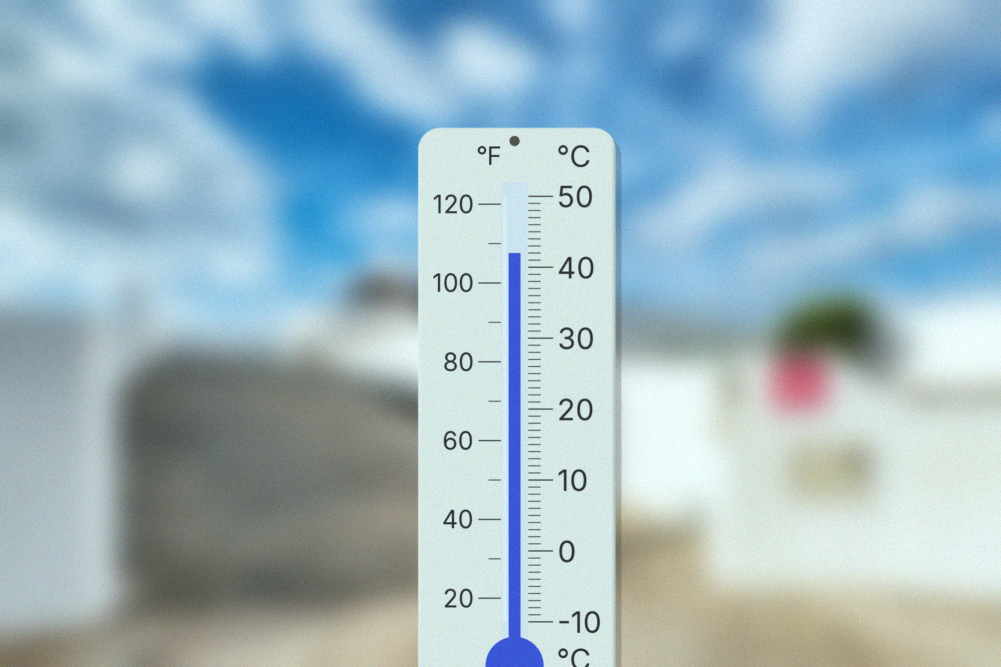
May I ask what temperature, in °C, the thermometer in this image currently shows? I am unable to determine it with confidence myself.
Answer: 42 °C
